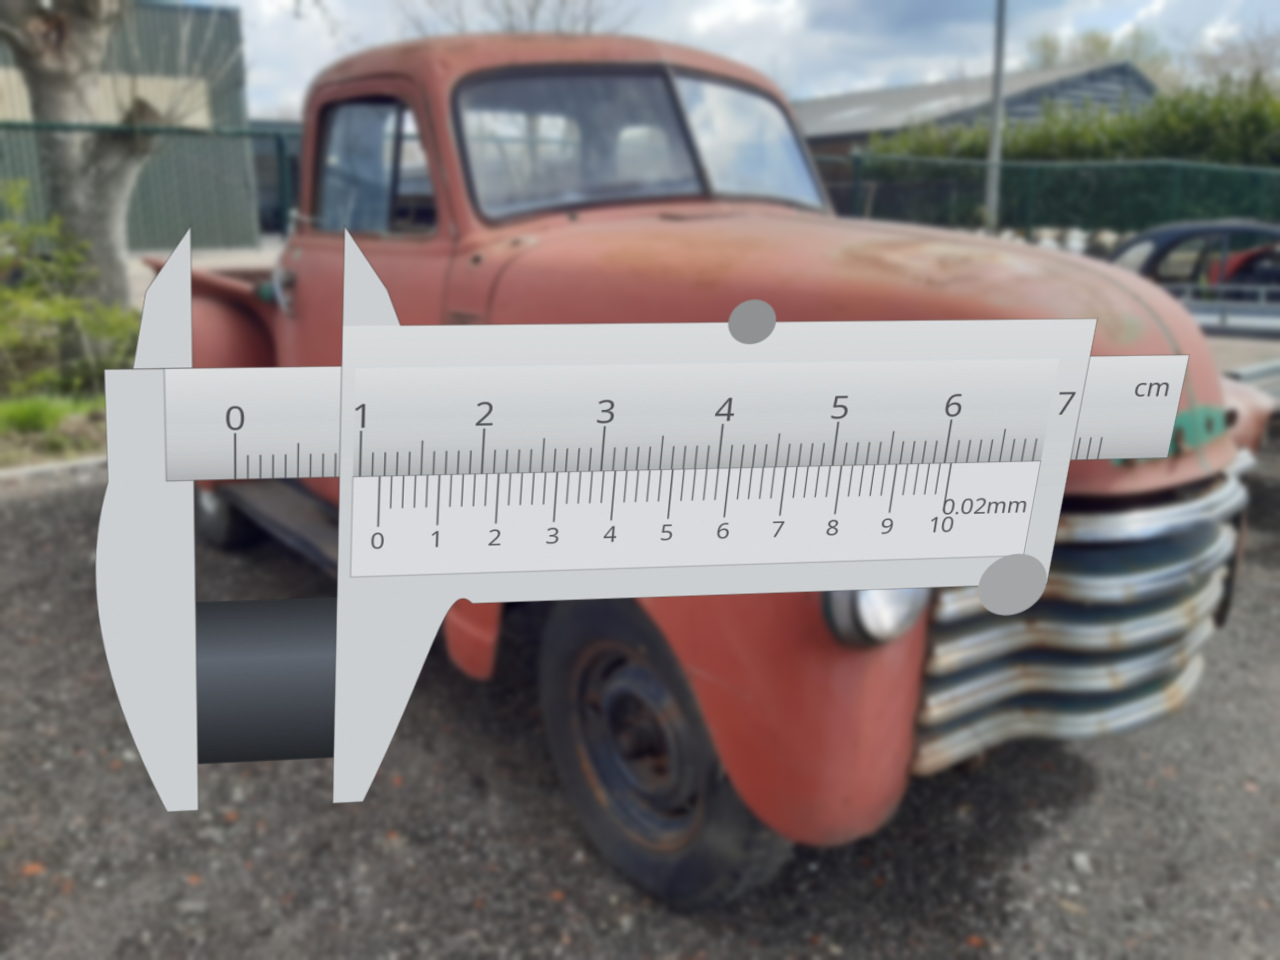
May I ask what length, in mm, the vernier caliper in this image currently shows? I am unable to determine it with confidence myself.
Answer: 11.6 mm
